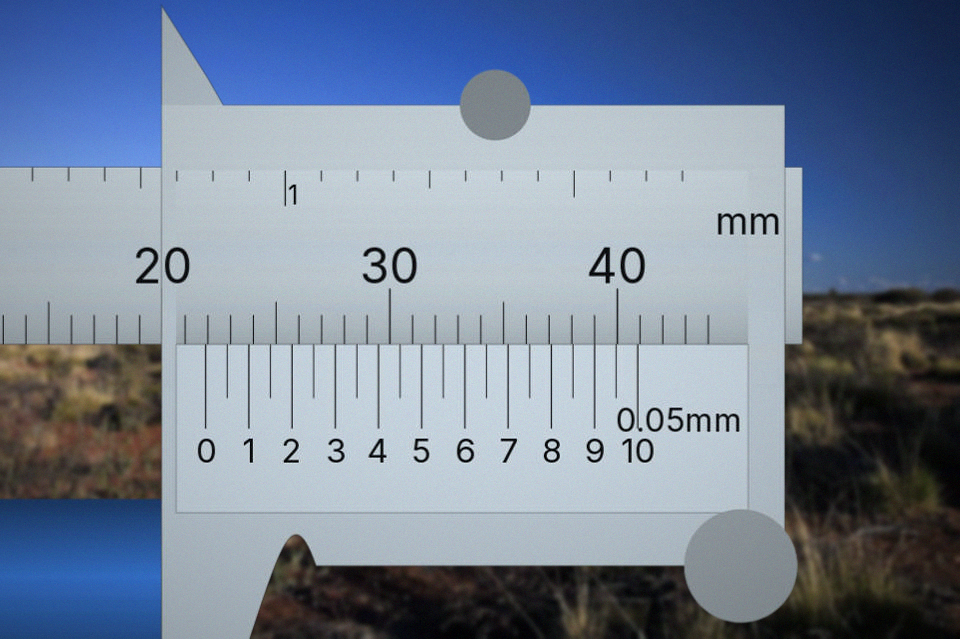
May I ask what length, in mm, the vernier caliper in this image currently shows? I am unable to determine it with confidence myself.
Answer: 21.9 mm
